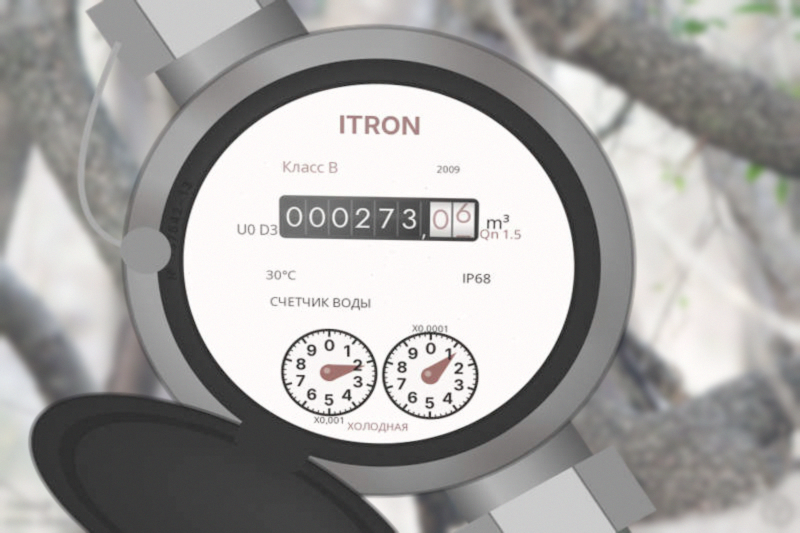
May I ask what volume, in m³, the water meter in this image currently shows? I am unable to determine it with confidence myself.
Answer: 273.0621 m³
